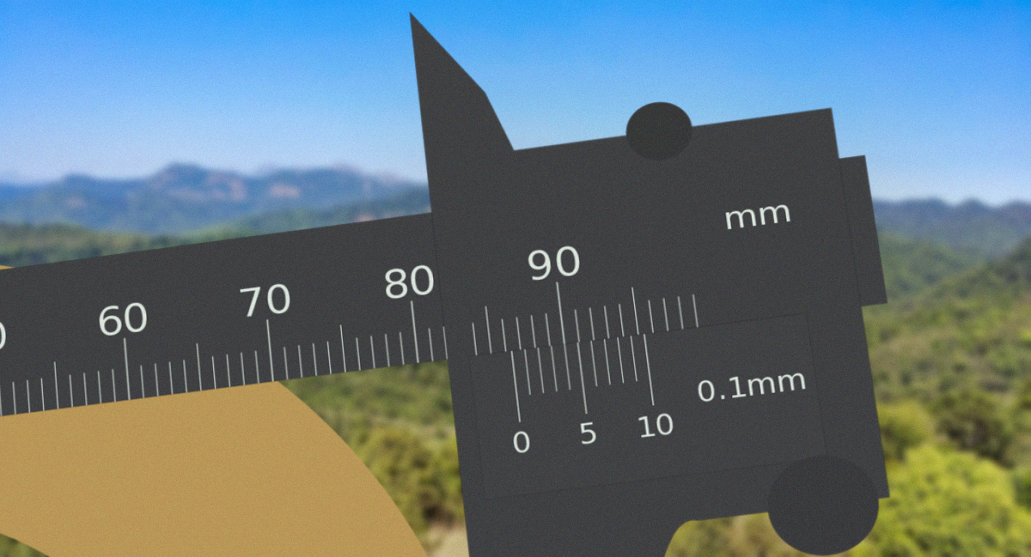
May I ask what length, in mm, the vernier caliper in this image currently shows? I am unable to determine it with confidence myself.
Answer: 86.4 mm
